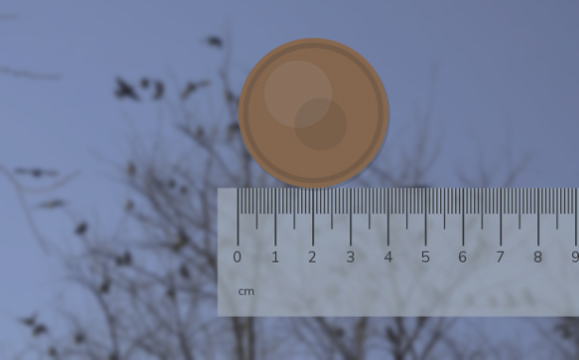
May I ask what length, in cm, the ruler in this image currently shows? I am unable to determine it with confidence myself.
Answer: 4 cm
